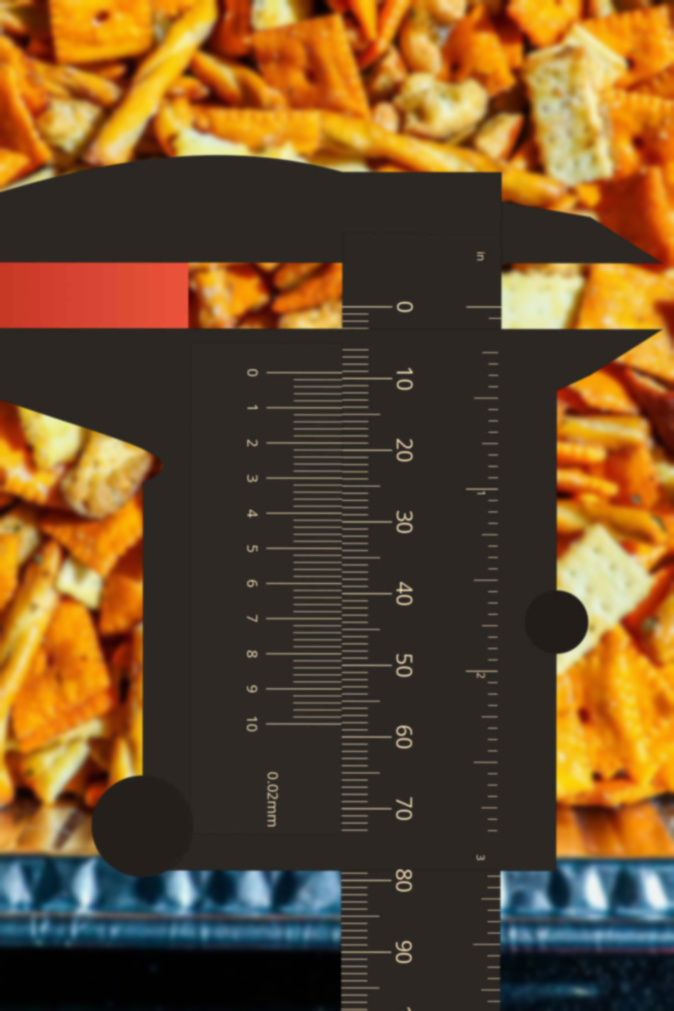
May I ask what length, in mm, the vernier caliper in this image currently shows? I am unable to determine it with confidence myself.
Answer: 9.2 mm
